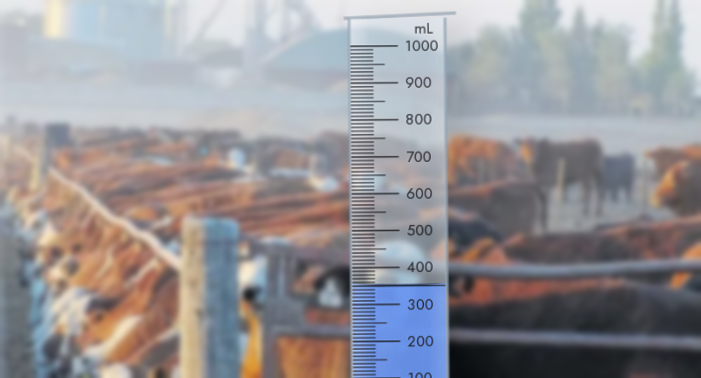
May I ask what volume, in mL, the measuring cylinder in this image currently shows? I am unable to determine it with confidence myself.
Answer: 350 mL
